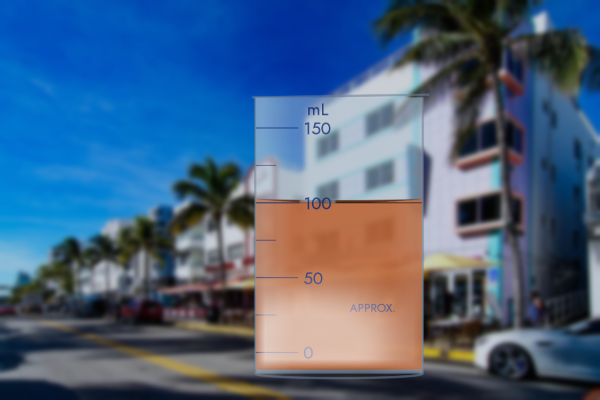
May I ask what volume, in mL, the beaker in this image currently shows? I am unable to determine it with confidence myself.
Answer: 100 mL
